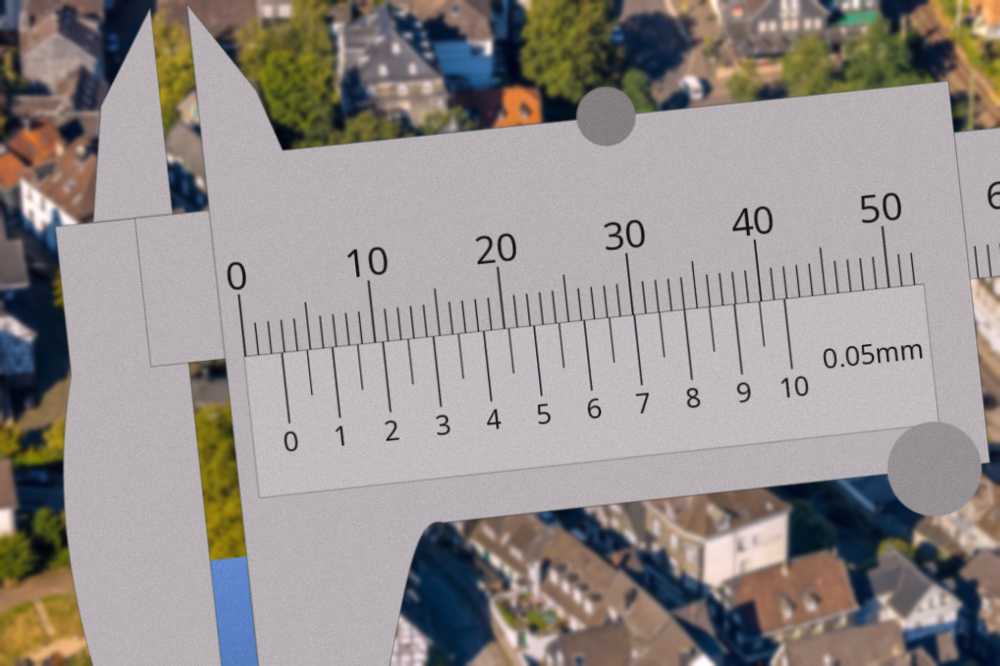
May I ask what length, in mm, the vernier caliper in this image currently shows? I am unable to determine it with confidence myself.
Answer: 2.8 mm
